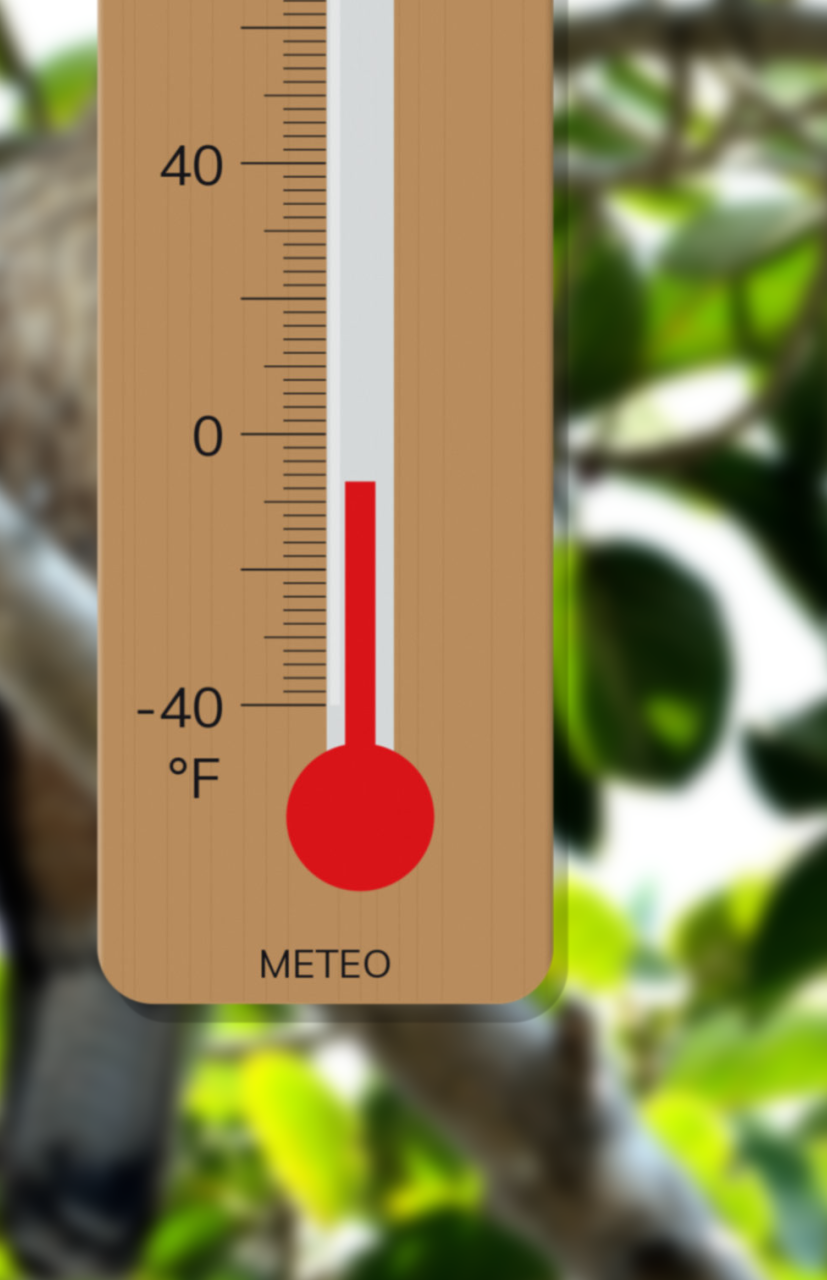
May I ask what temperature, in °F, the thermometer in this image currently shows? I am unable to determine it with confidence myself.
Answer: -7 °F
